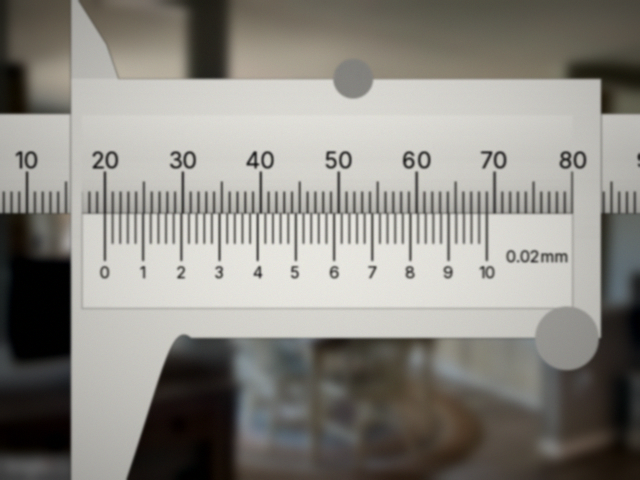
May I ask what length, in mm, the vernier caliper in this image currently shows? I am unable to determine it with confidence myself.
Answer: 20.0 mm
